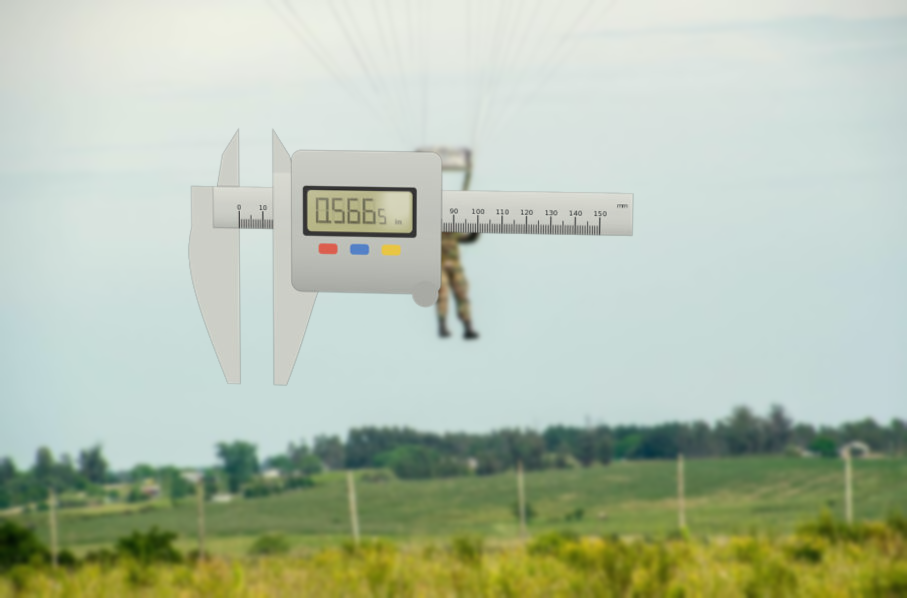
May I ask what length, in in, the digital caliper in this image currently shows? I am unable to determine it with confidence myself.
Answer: 0.5665 in
